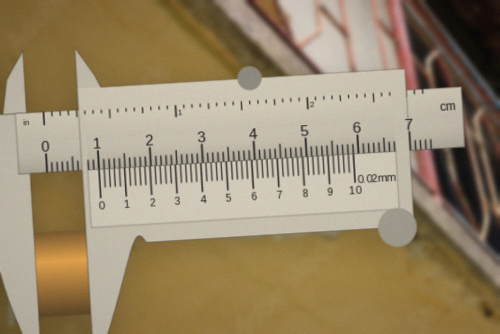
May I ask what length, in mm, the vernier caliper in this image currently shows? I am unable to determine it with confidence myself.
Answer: 10.0 mm
